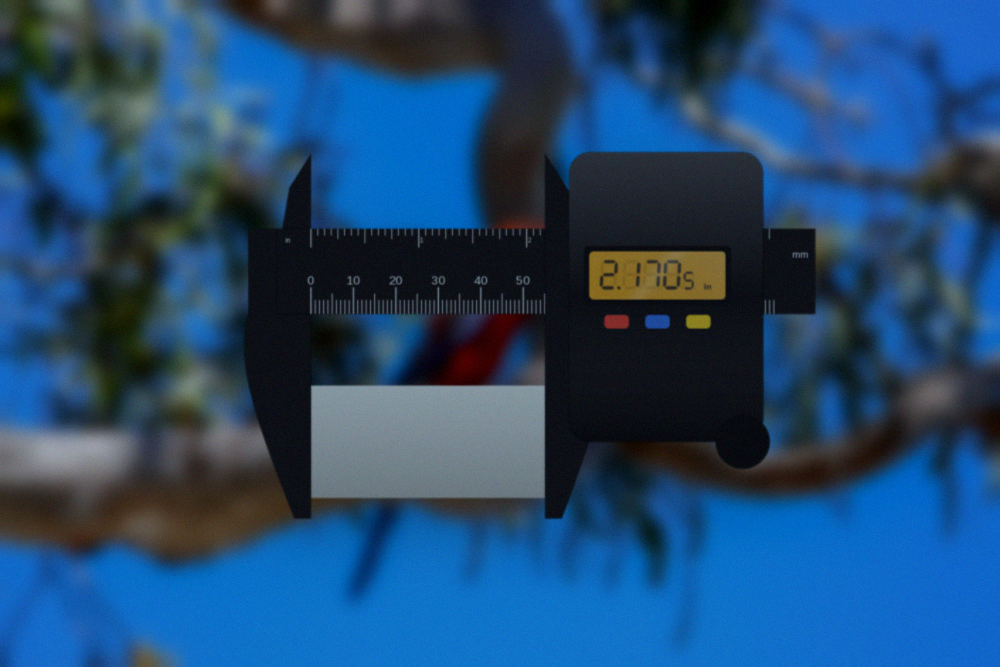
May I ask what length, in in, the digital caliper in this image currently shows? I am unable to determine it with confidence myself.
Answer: 2.1705 in
